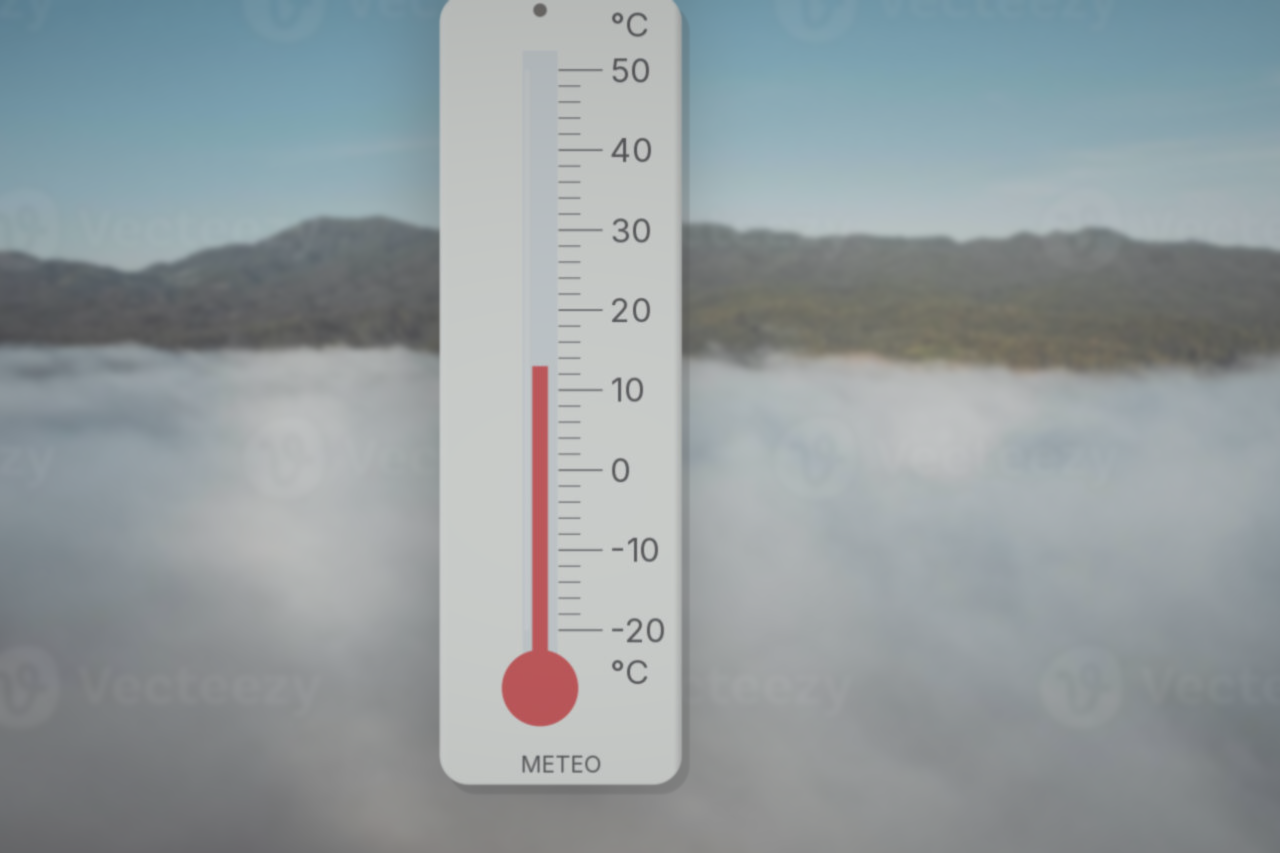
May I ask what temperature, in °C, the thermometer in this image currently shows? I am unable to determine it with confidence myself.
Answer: 13 °C
